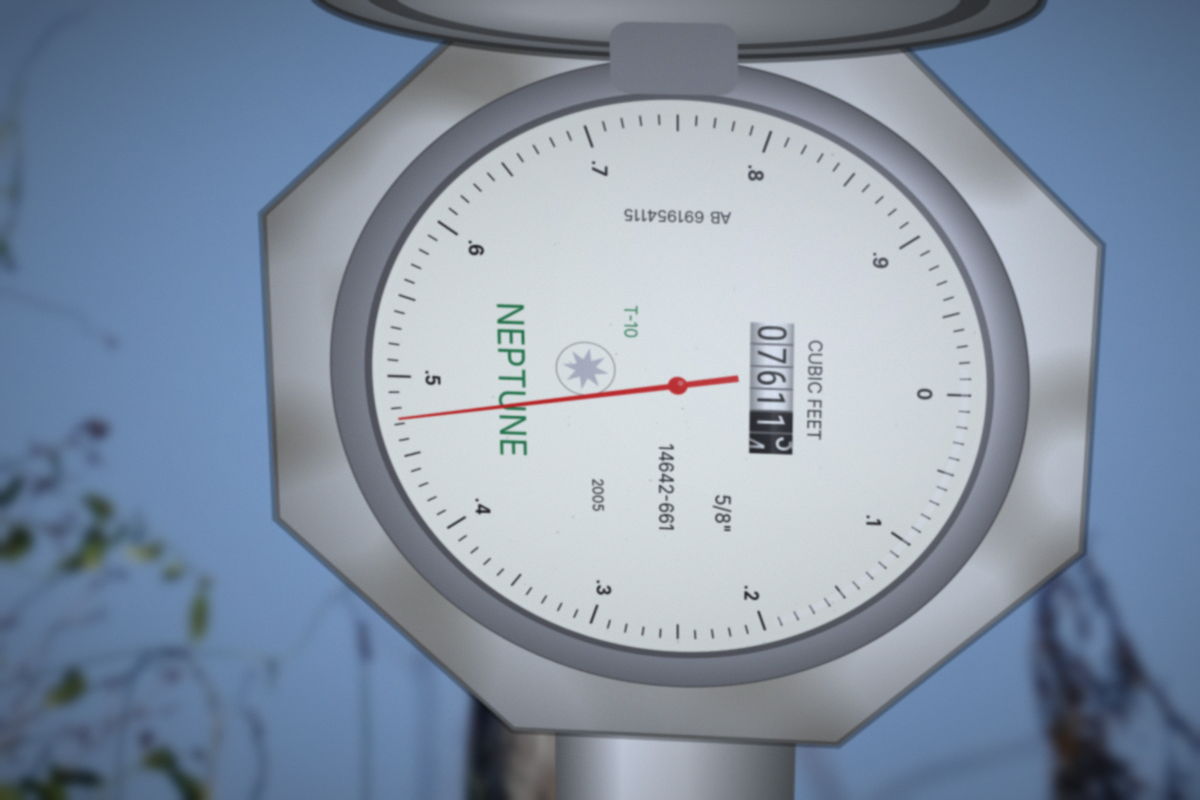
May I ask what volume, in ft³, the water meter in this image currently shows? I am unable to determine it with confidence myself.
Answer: 76113.47 ft³
